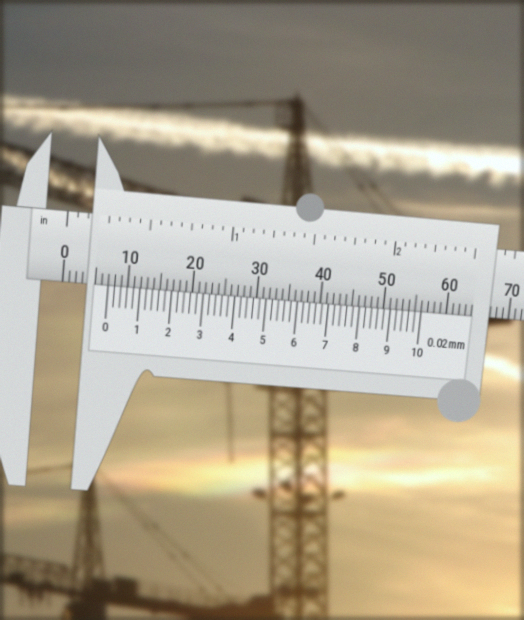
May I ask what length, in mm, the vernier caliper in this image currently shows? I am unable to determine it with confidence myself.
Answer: 7.0 mm
